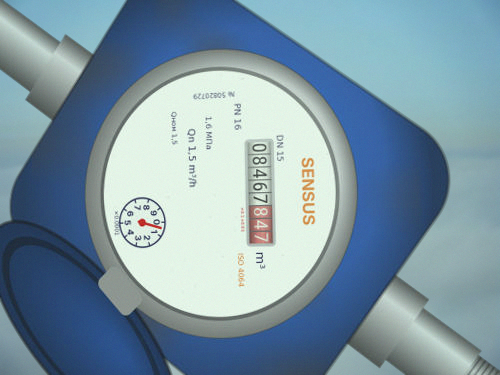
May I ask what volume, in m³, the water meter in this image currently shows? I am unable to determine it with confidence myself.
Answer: 8467.8470 m³
